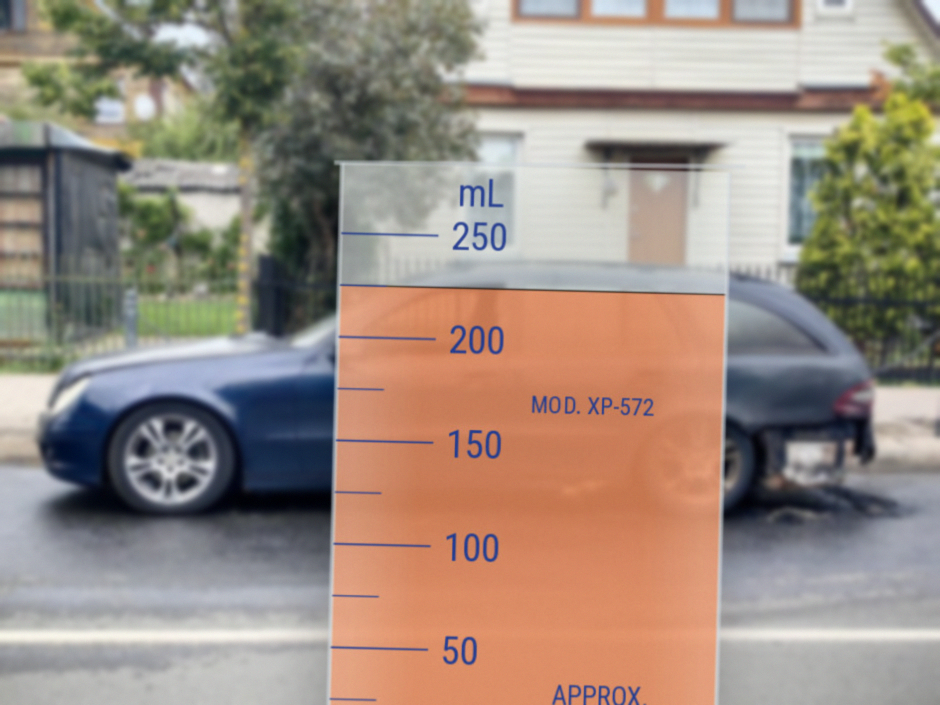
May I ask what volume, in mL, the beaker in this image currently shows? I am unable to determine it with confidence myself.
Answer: 225 mL
